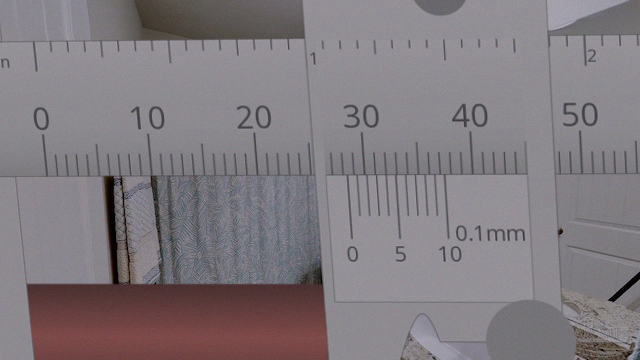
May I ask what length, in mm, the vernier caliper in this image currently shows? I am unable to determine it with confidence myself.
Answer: 28.4 mm
